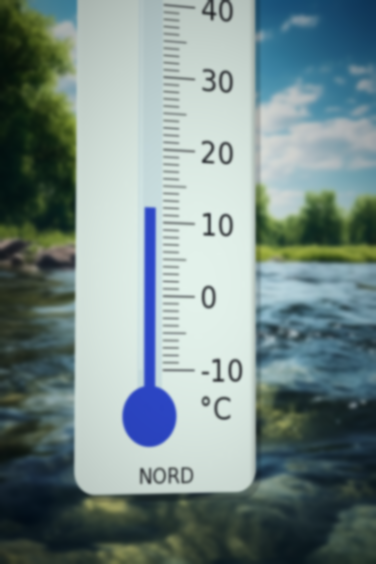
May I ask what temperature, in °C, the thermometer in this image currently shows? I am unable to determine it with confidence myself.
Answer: 12 °C
